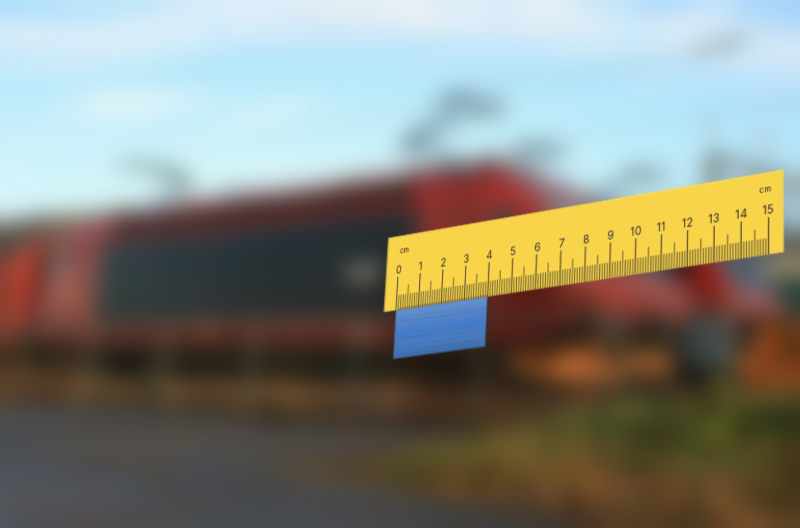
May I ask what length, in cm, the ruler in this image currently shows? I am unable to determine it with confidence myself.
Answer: 4 cm
